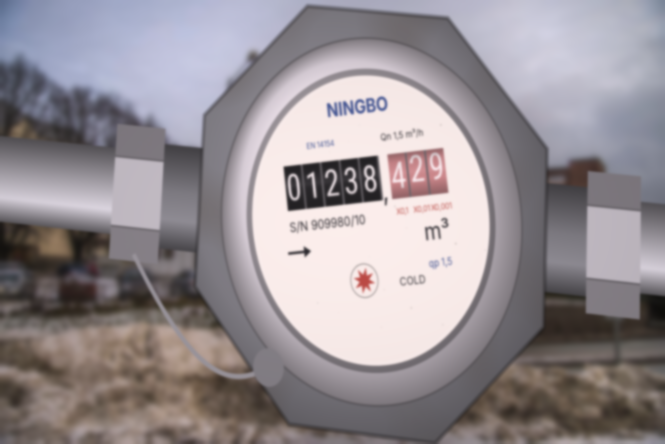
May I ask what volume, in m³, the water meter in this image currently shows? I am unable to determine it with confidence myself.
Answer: 1238.429 m³
